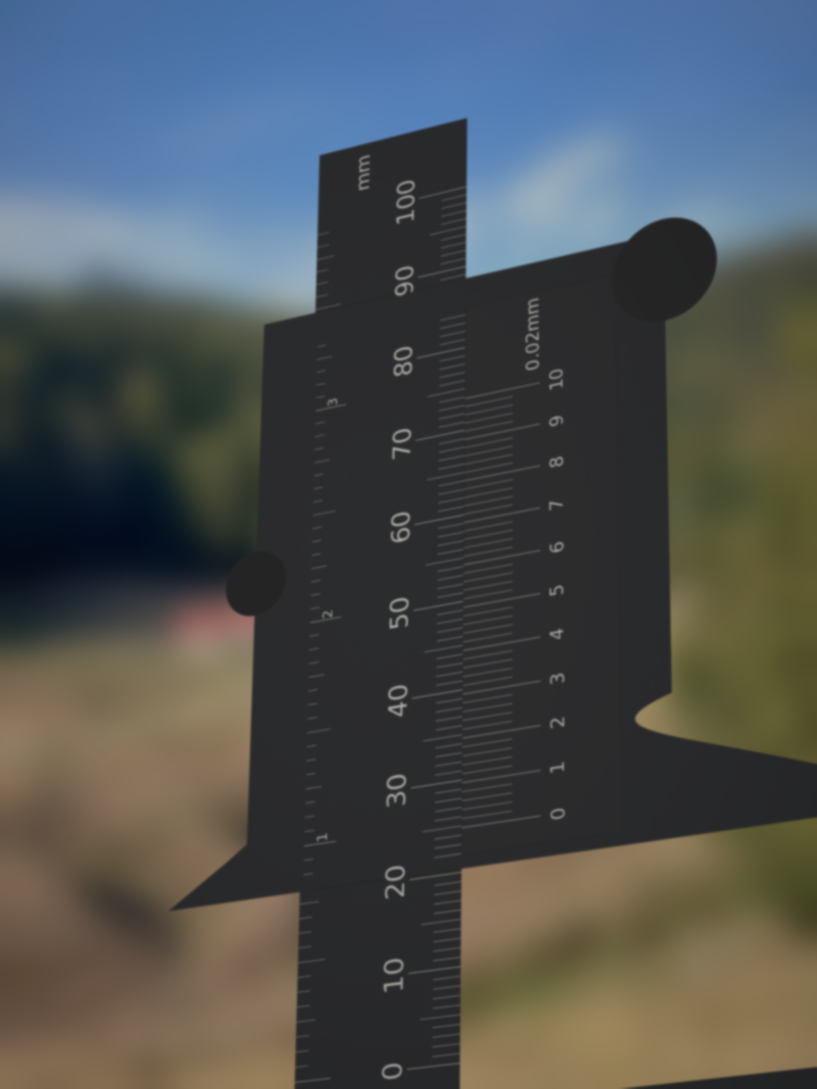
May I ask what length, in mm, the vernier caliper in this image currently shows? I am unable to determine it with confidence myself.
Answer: 24.8 mm
